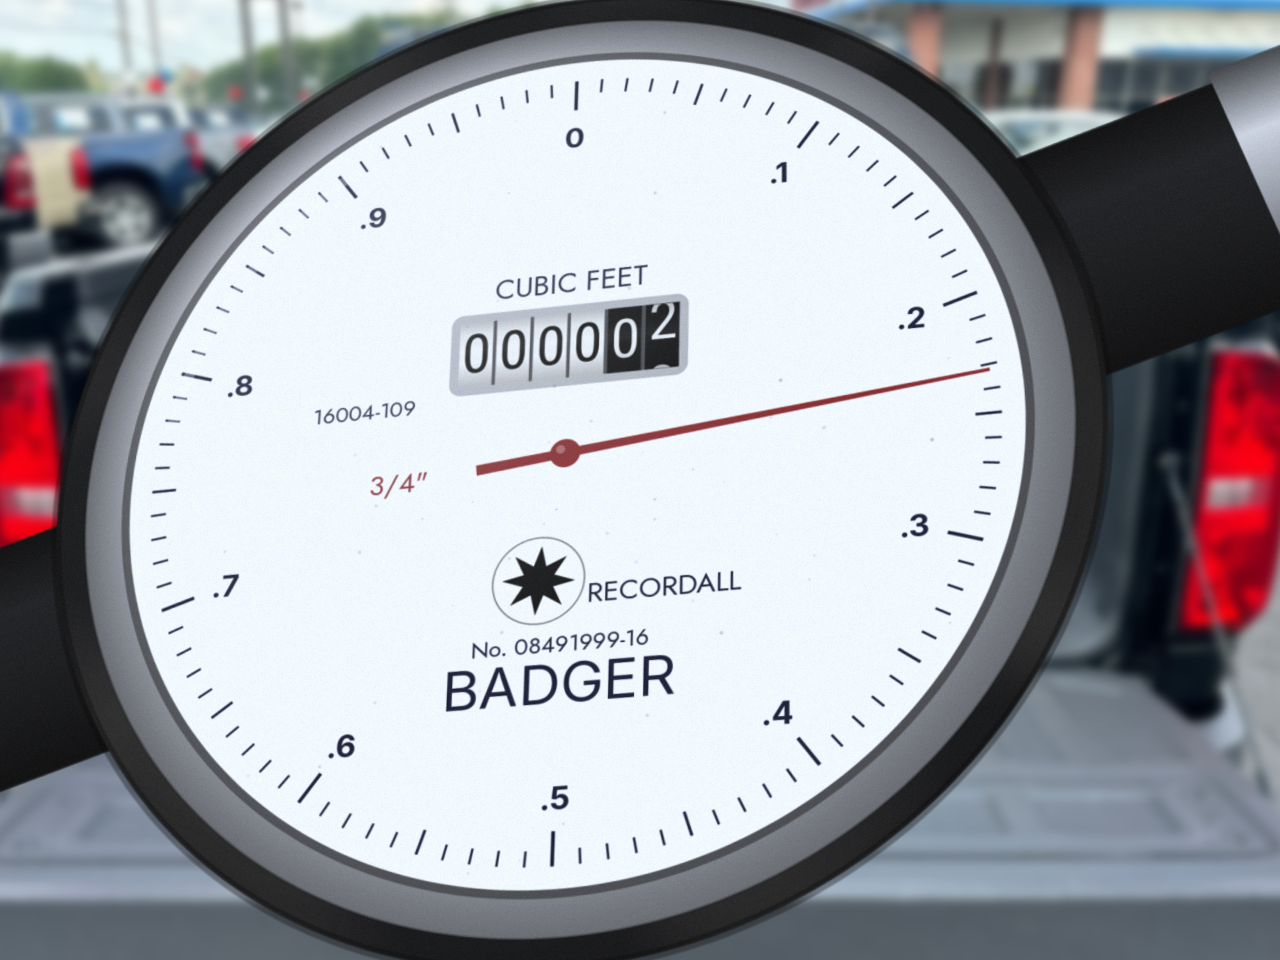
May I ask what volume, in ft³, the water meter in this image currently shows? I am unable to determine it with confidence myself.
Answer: 2.23 ft³
